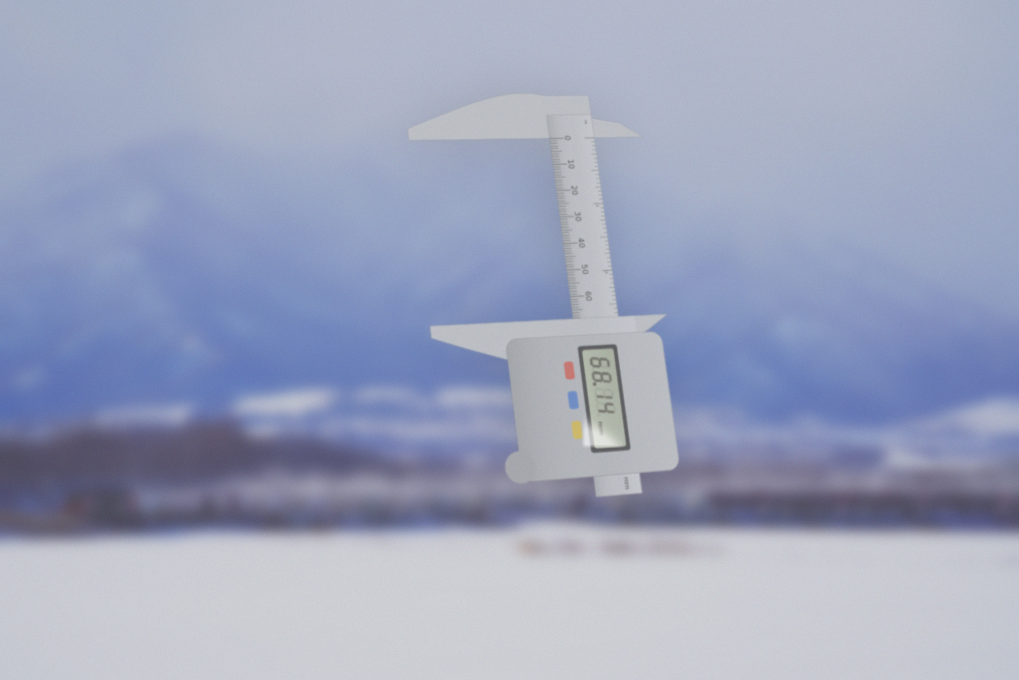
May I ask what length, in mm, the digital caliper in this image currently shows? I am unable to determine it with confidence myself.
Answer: 68.14 mm
